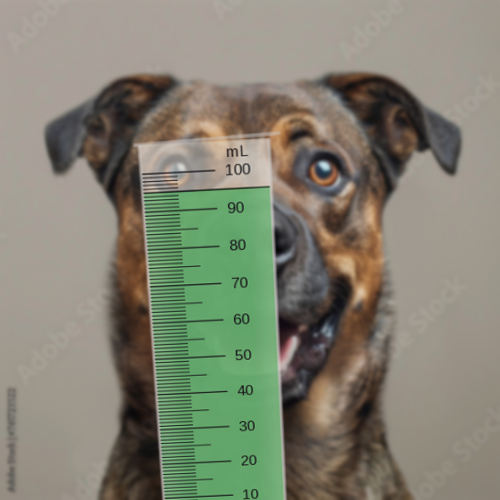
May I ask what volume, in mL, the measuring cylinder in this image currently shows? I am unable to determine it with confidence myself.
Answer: 95 mL
